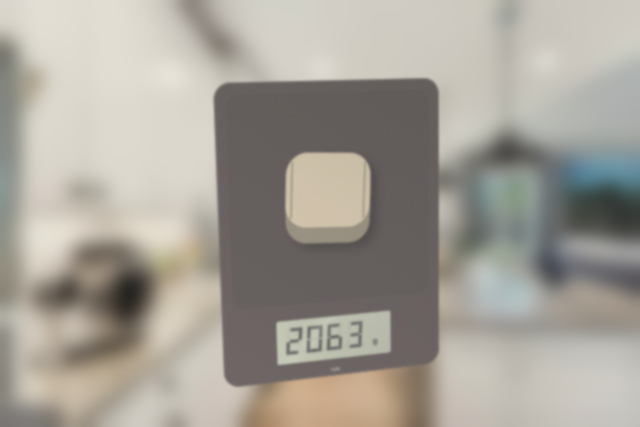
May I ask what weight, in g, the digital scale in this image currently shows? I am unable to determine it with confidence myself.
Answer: 2063 g
